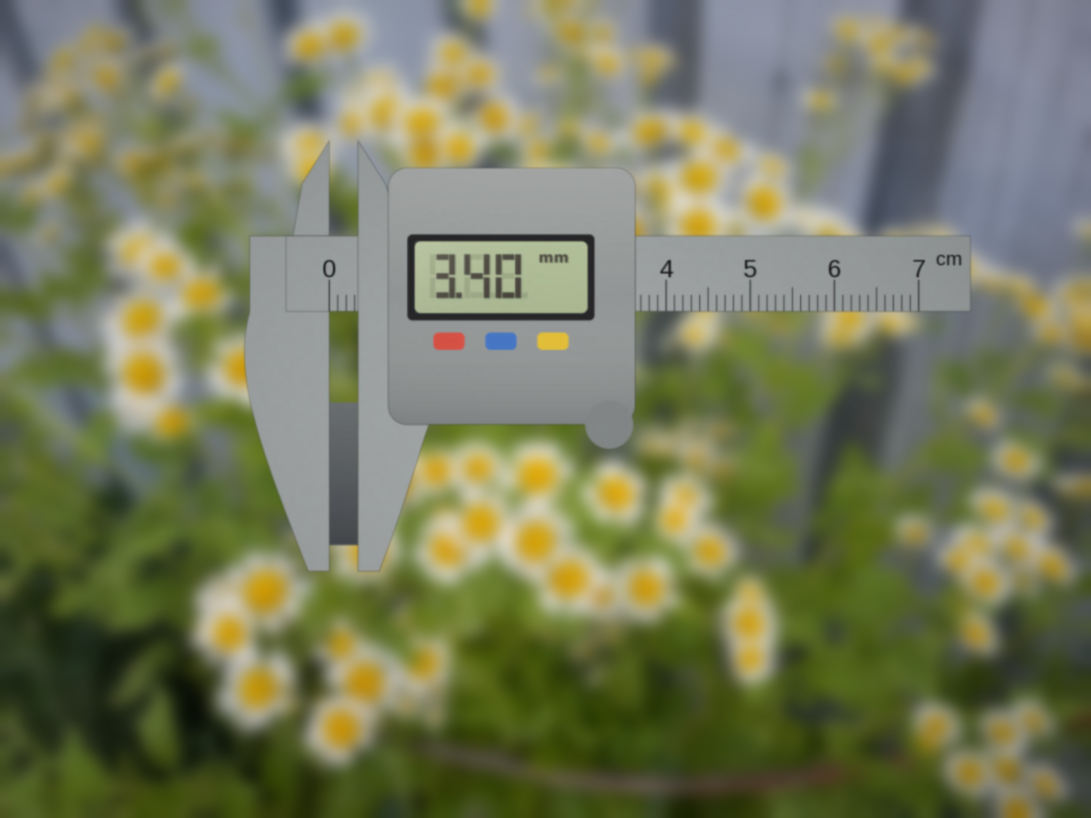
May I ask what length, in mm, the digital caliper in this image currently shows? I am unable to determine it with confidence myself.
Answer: 3.40 mm
